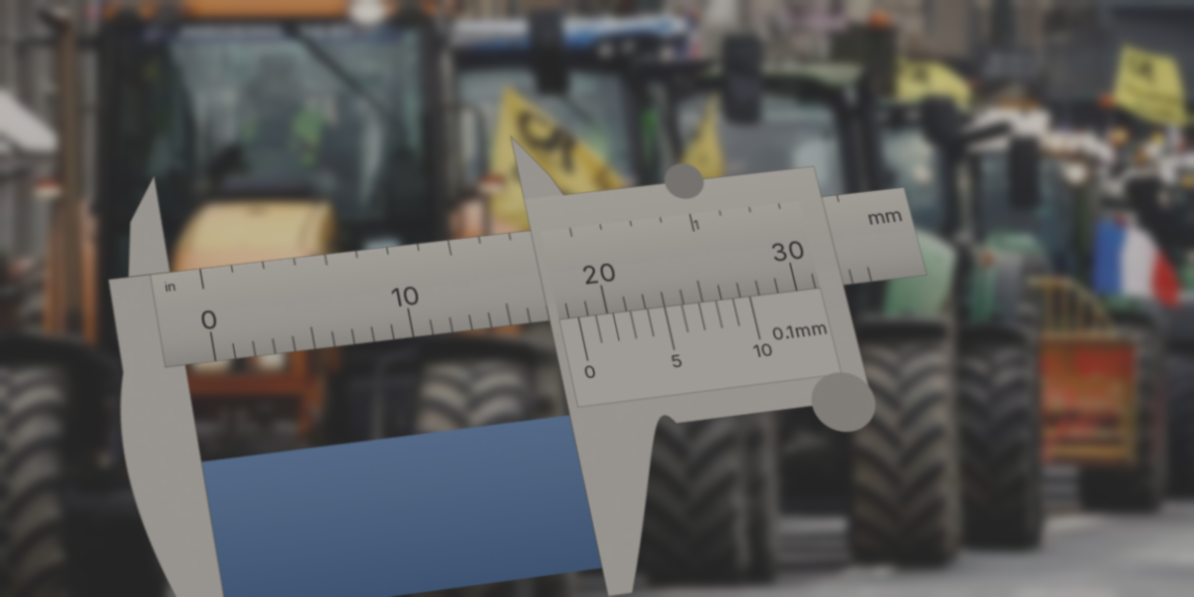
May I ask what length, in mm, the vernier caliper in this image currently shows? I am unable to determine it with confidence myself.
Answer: 18.5 mm
